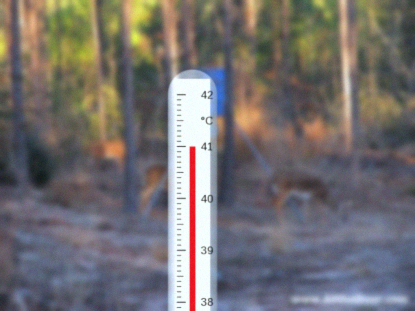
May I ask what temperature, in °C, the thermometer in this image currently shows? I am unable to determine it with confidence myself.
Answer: 41 °C
